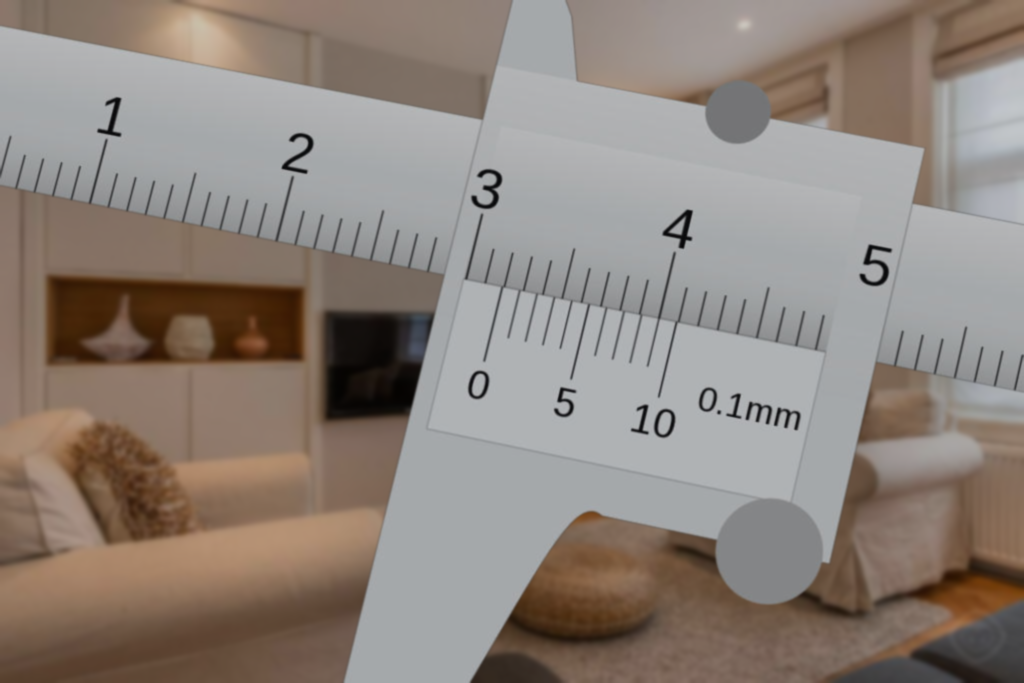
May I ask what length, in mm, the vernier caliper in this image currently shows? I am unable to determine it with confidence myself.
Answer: 31.9 mm
